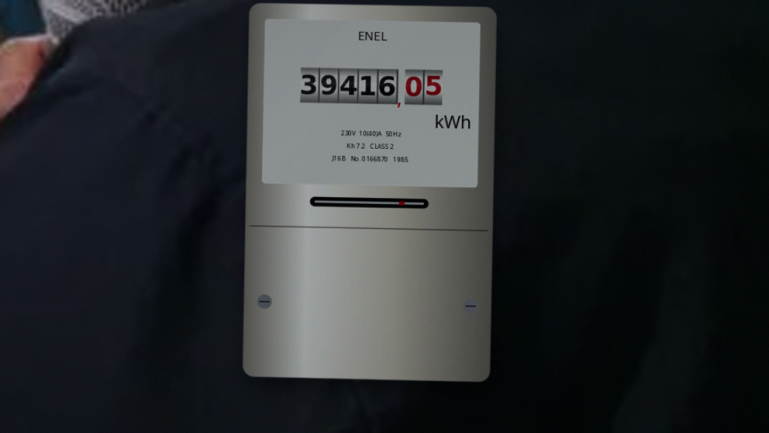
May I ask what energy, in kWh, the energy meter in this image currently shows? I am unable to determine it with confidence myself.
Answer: 39416.05 kWh
